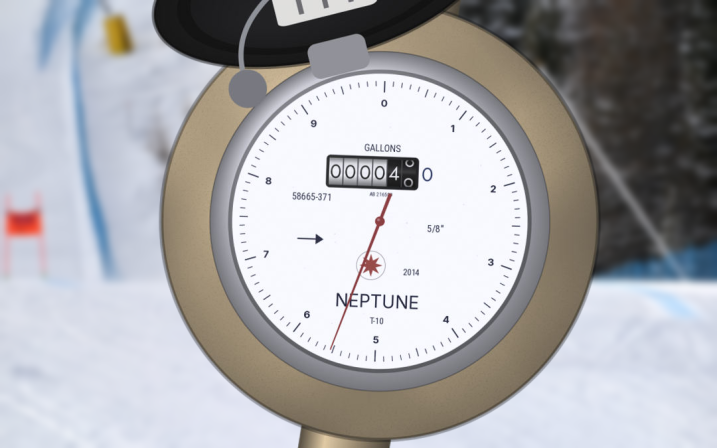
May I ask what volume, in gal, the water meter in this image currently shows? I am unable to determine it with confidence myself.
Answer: 485.5 gal
